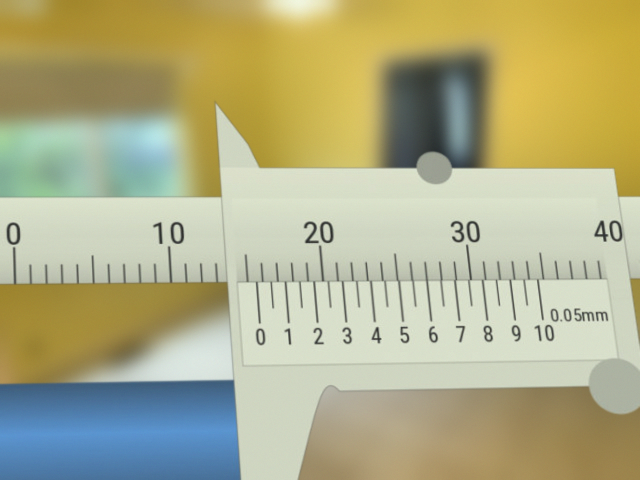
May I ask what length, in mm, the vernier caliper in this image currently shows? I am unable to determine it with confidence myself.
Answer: 15.6 mm
